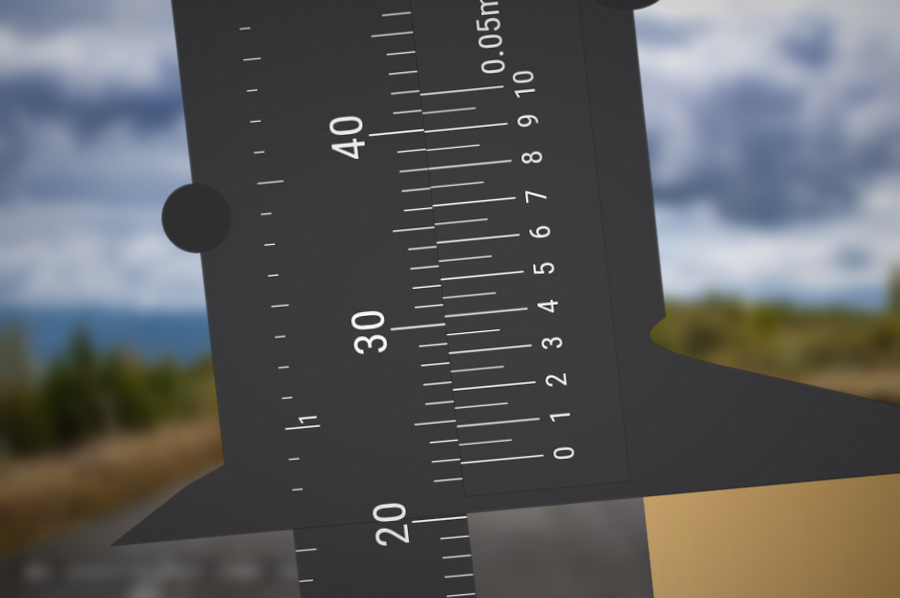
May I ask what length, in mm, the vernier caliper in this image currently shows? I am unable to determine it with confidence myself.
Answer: 22.8 mm
